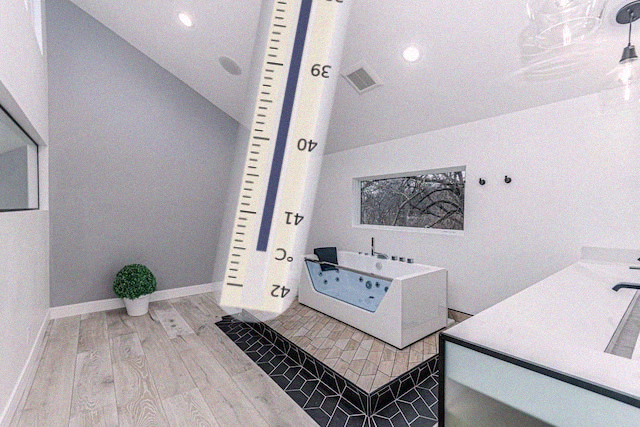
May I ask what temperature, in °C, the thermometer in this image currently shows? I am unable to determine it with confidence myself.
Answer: 41.5 °C
